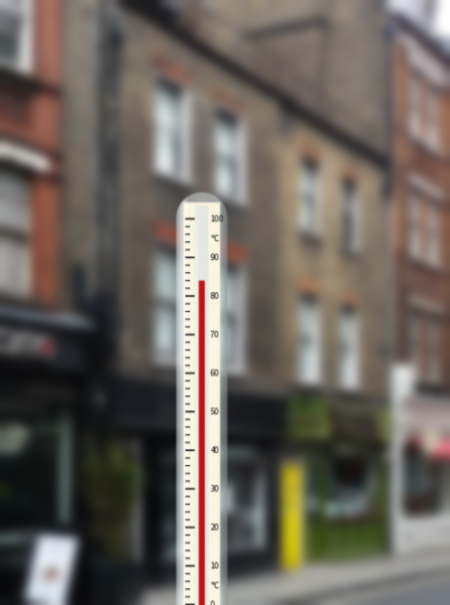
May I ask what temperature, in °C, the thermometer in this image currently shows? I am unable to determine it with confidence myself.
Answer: 84 °C
